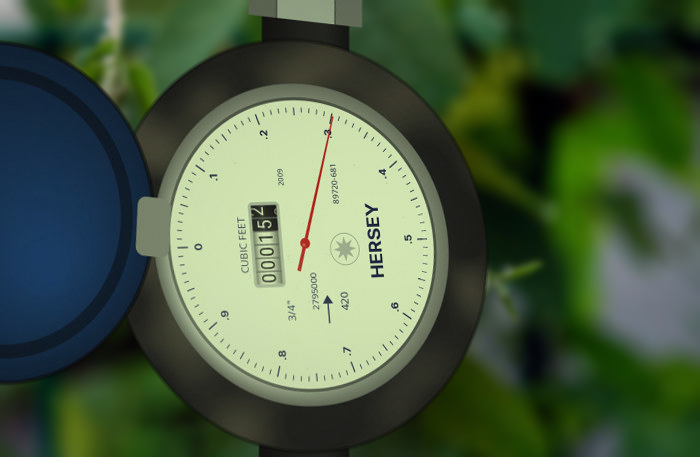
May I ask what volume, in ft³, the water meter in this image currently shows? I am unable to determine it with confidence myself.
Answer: 152.30 ft³
